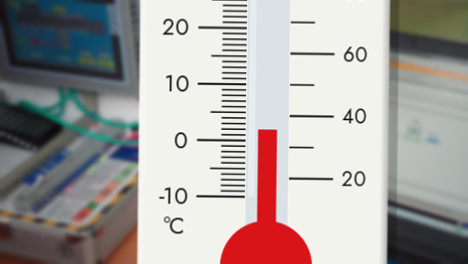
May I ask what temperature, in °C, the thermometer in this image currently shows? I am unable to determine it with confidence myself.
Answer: 2 °C
